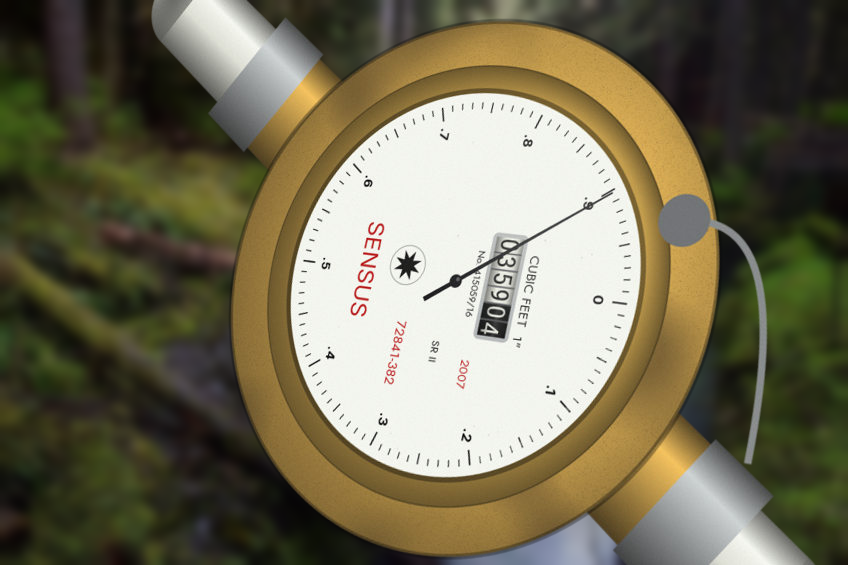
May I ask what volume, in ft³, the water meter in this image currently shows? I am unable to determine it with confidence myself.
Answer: 35903.90 ft³
